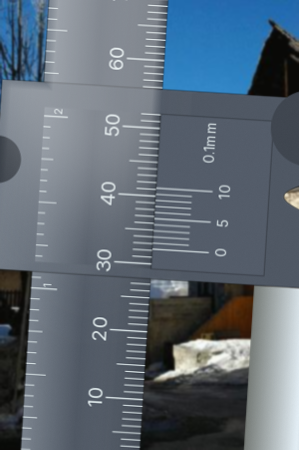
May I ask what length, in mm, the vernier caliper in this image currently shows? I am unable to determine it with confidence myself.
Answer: 32.2 mm
